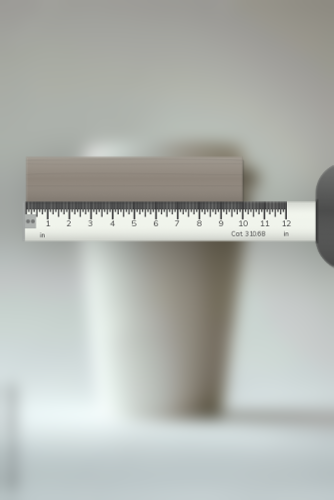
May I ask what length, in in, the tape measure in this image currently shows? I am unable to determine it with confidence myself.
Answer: 10 in
